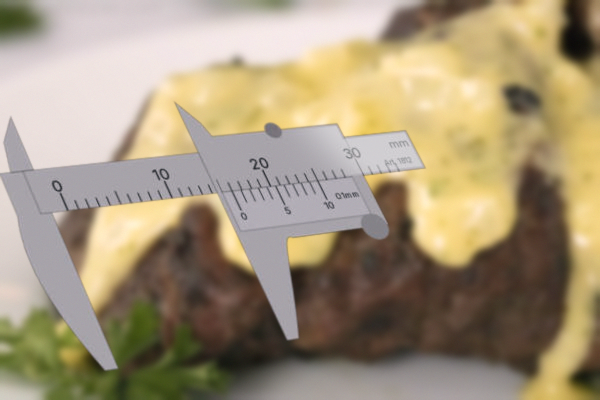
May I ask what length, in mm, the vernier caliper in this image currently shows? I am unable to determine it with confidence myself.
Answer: 16.0 mm
